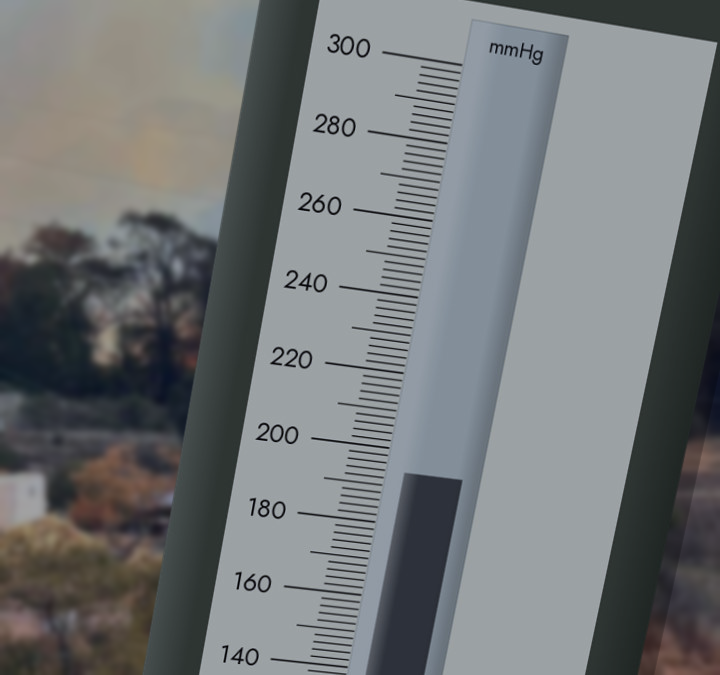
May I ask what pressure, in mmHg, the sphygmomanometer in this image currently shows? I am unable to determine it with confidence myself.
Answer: 194 mmHg
